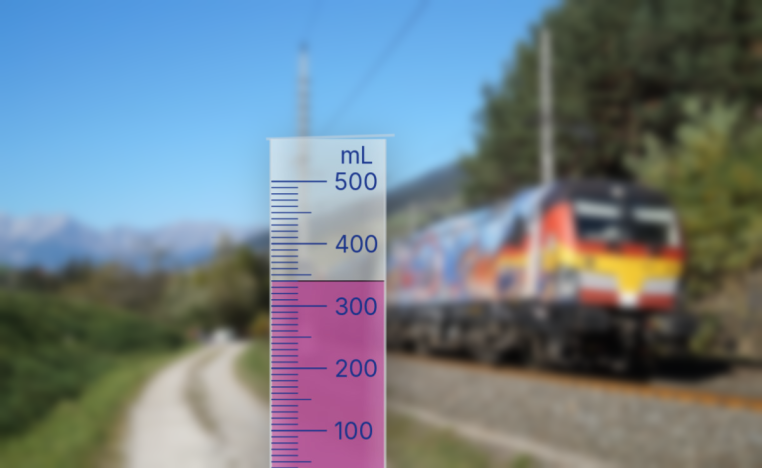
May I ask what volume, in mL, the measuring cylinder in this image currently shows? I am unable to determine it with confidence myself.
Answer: 340 mL
